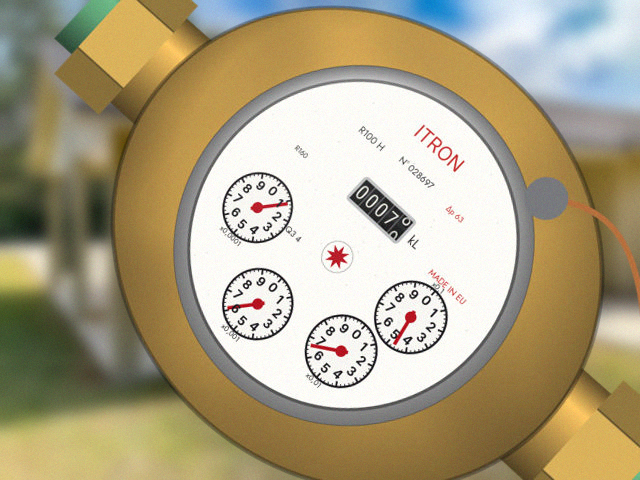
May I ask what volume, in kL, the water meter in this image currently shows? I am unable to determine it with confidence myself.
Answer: 78.4661 kL
